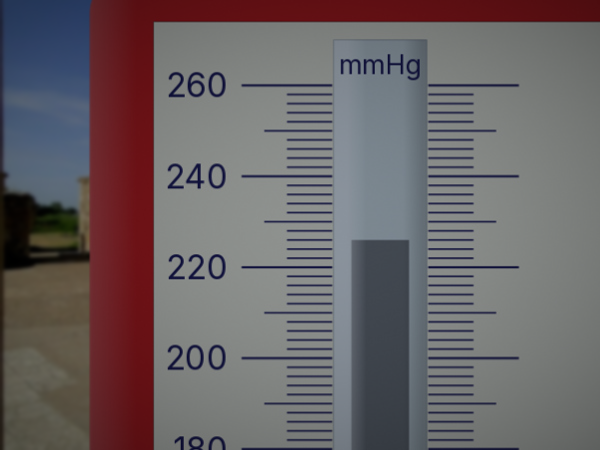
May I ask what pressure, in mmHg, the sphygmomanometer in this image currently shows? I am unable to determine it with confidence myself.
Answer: 226 mmHg
